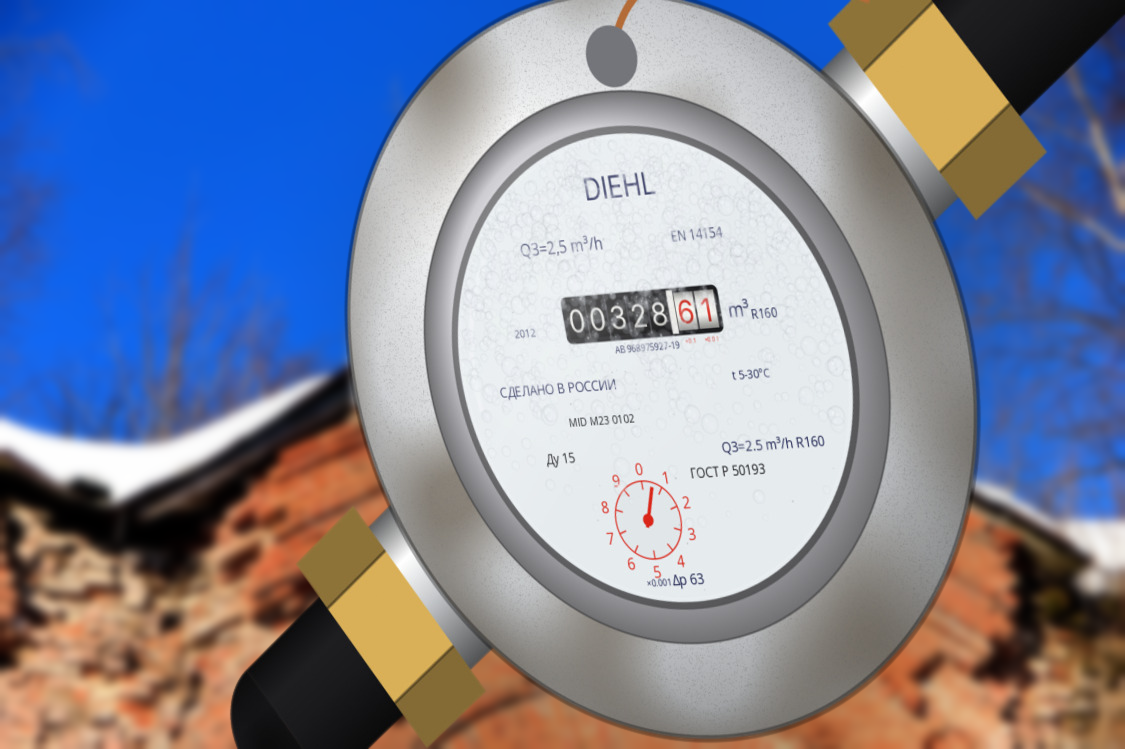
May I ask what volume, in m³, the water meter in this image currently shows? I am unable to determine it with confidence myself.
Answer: 328.610 m³
